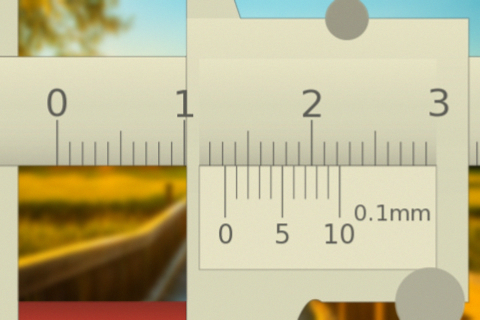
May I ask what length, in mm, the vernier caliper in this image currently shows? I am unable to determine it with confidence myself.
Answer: 13.2 mm
